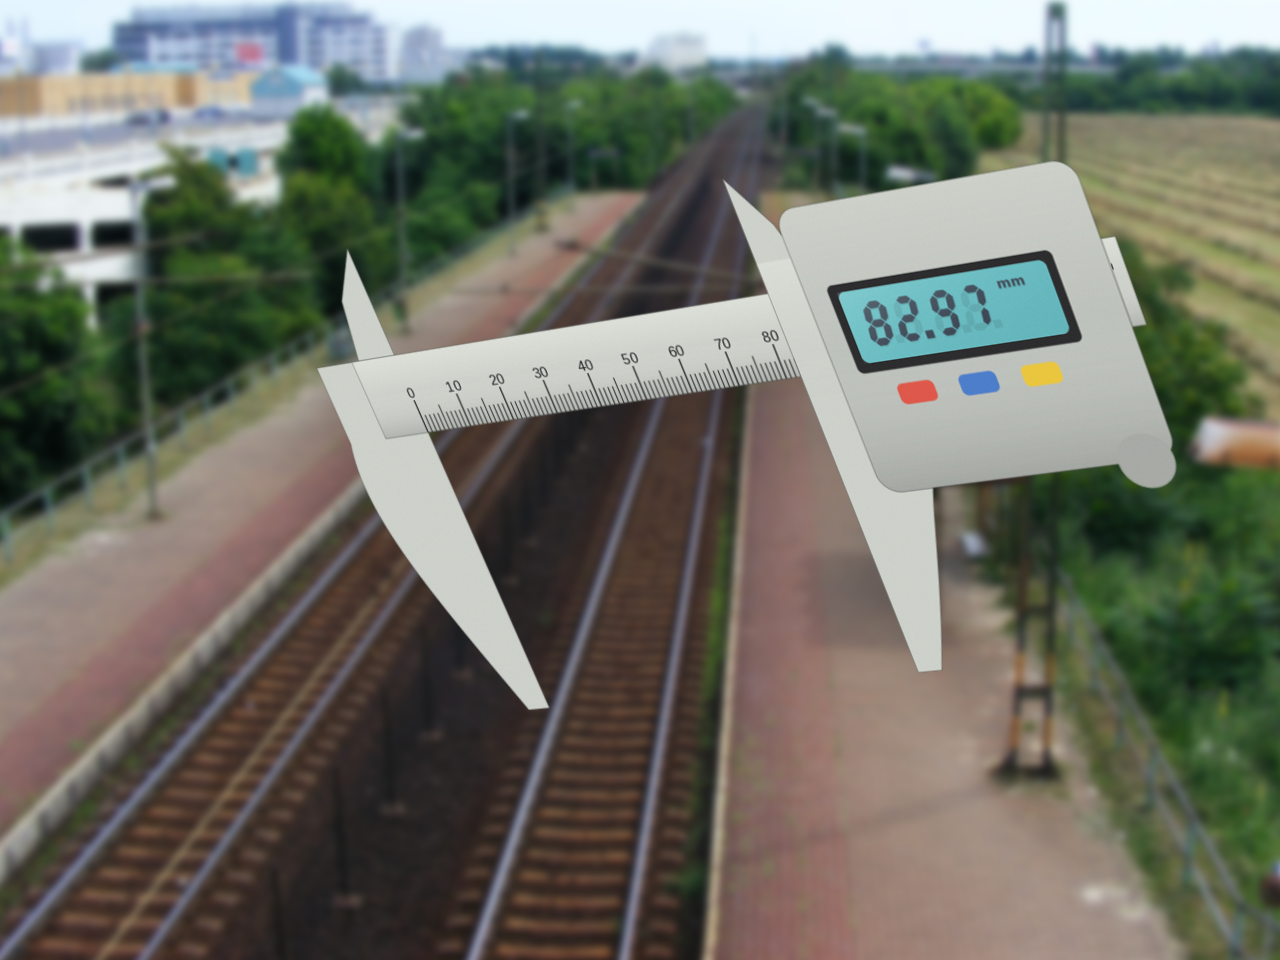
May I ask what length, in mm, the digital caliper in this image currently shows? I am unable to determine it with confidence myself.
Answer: 82.97 mm
